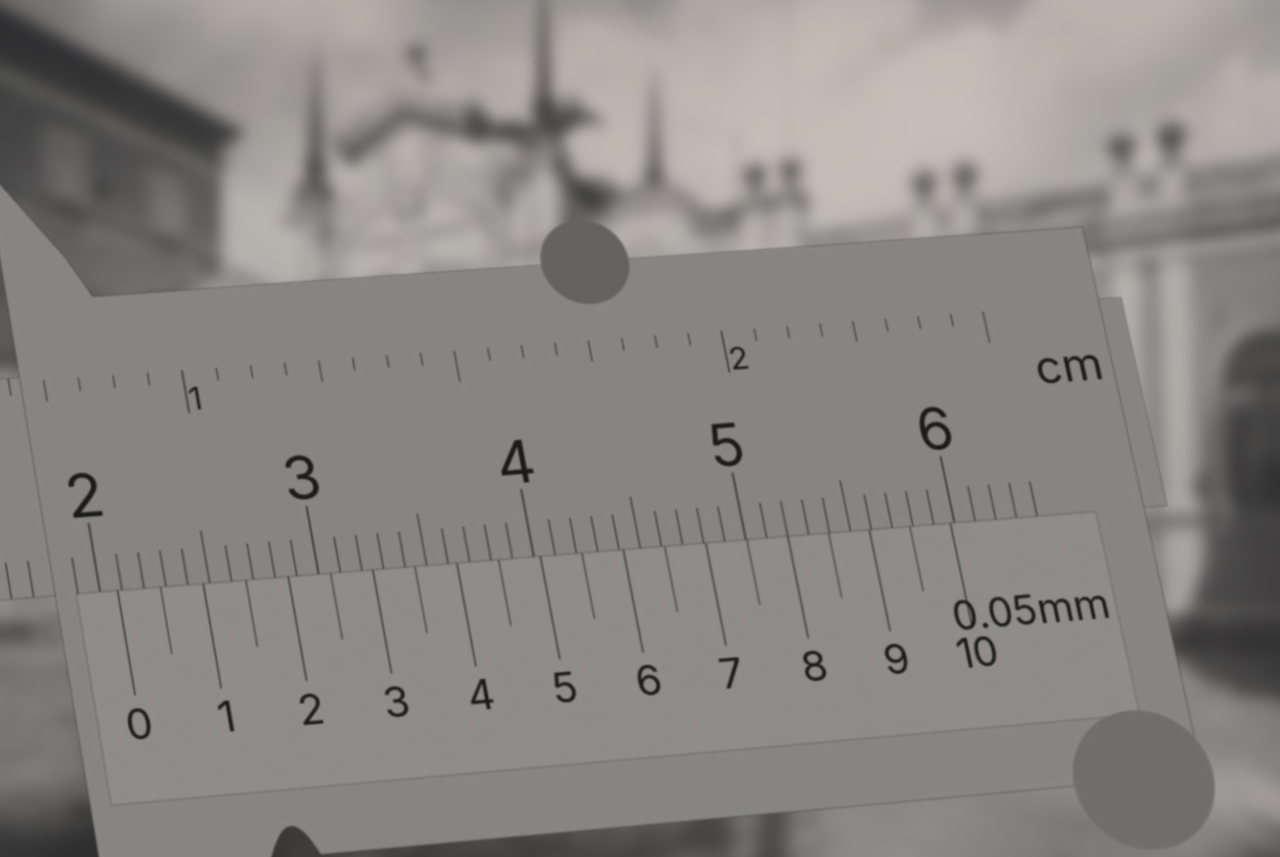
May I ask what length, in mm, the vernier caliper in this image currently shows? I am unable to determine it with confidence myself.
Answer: 20.8 mm
